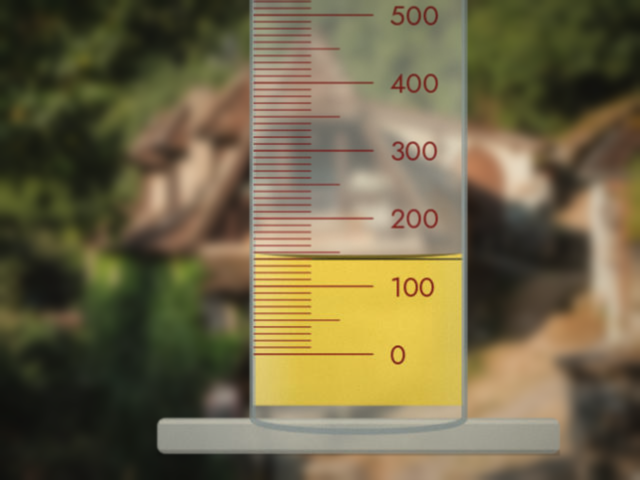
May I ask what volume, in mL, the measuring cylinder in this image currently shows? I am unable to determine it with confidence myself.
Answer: 140 mL
